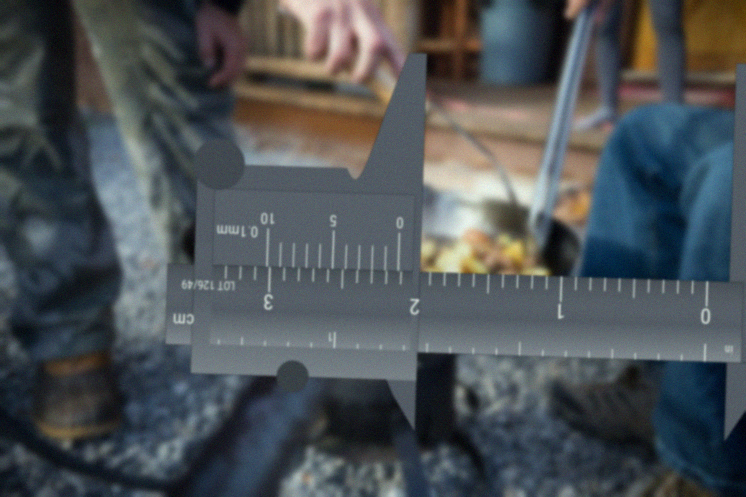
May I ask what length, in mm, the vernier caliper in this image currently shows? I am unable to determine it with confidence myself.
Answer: 21.2 mm
